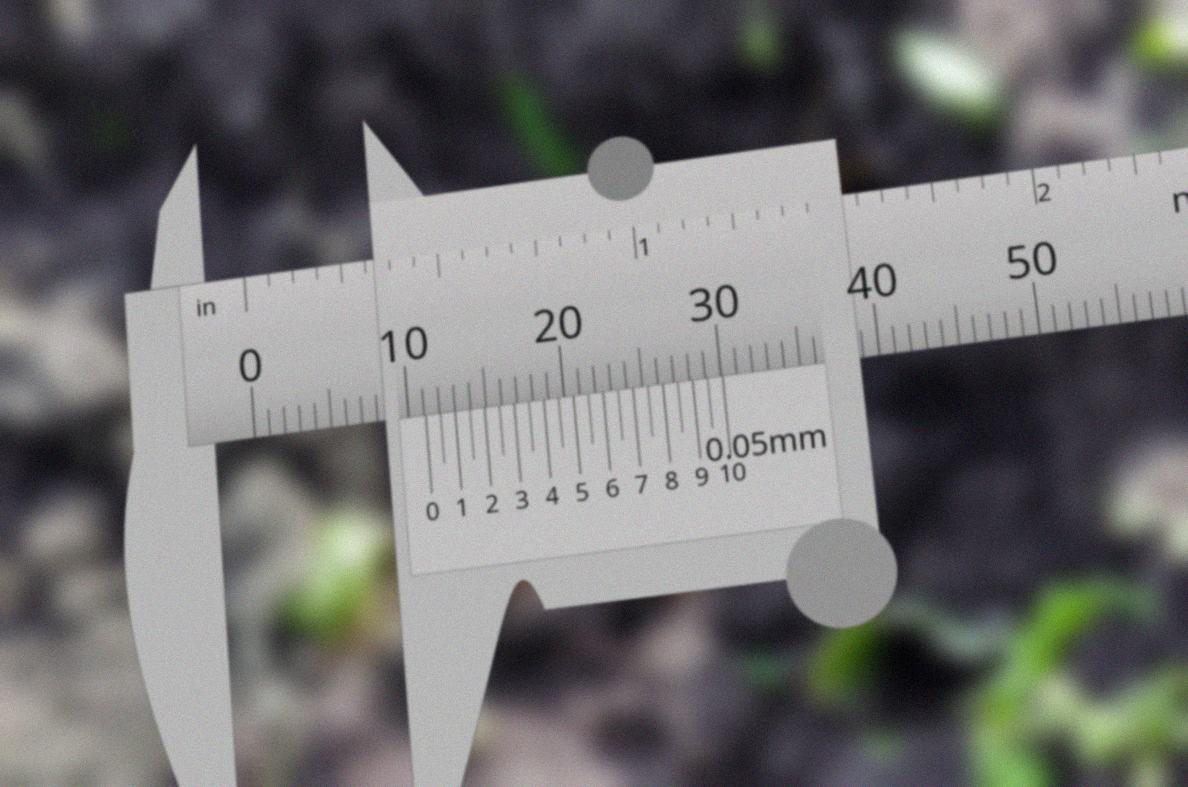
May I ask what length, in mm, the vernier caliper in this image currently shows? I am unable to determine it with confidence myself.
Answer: 11.1 mm
